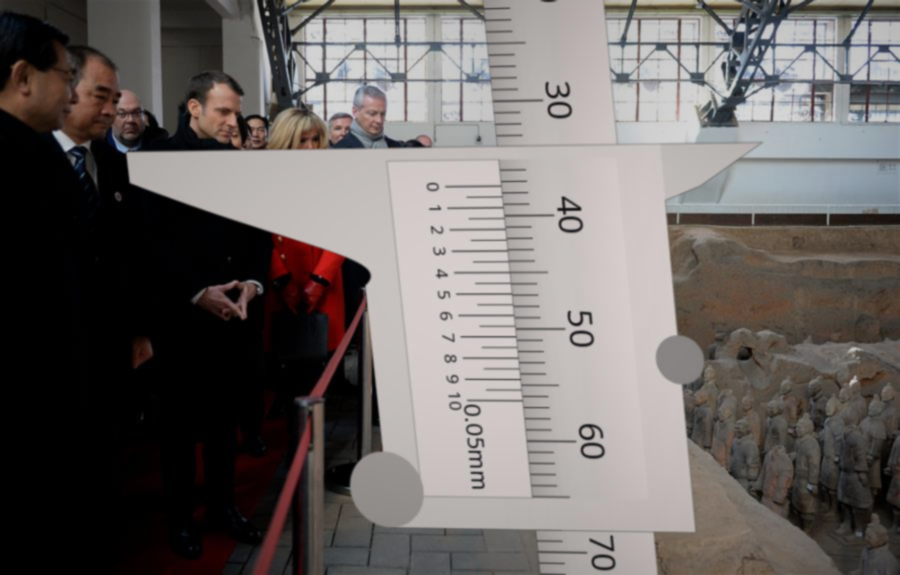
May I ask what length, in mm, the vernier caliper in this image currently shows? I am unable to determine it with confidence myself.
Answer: 37.4 mm
